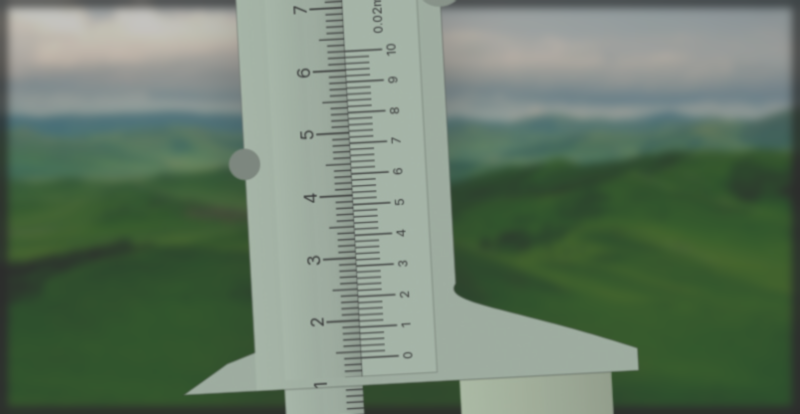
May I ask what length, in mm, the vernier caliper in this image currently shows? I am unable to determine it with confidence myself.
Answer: 14.0 mm
